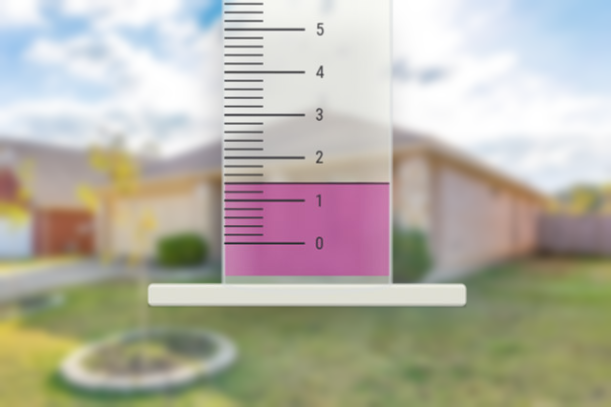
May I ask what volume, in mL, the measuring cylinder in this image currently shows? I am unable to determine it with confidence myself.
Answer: 1.4 mL
